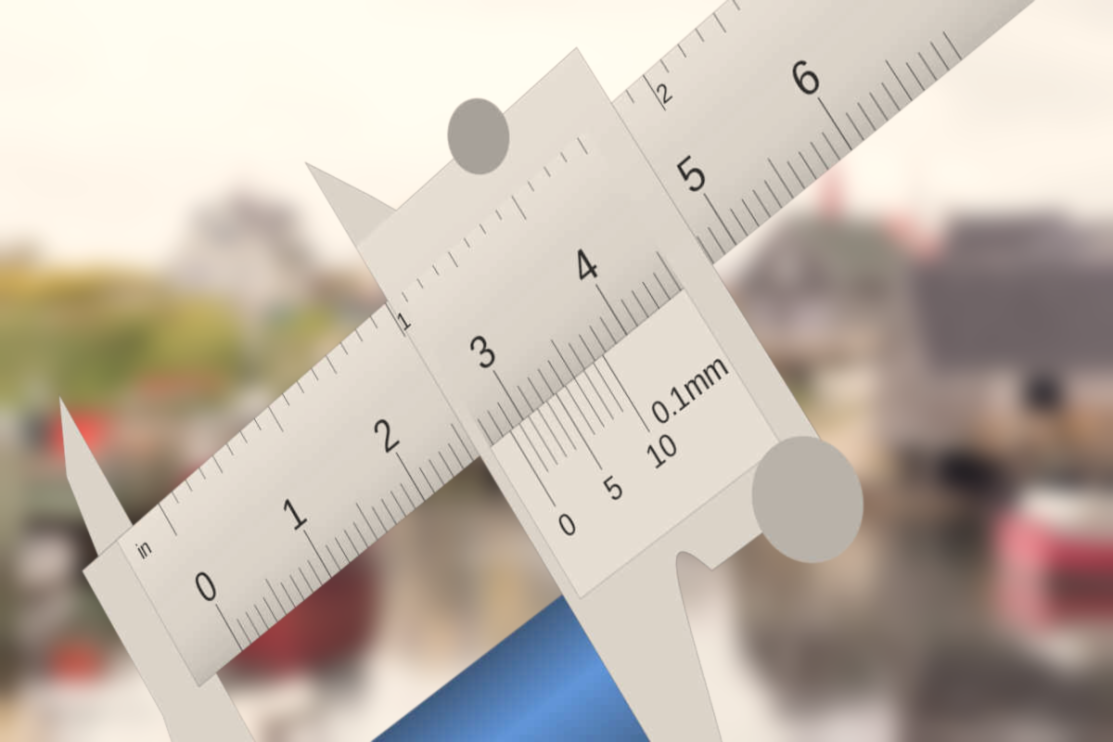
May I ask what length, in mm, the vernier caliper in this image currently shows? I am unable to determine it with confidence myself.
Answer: 28.7 mm
